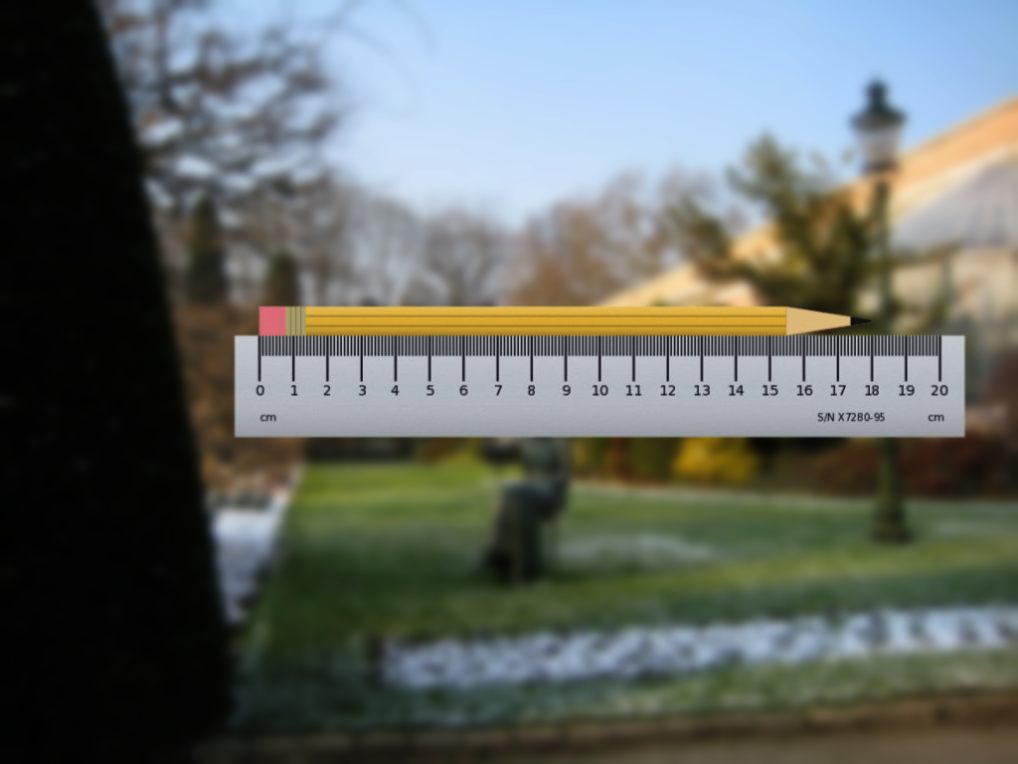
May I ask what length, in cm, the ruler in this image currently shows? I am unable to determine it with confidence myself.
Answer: 18 cm
